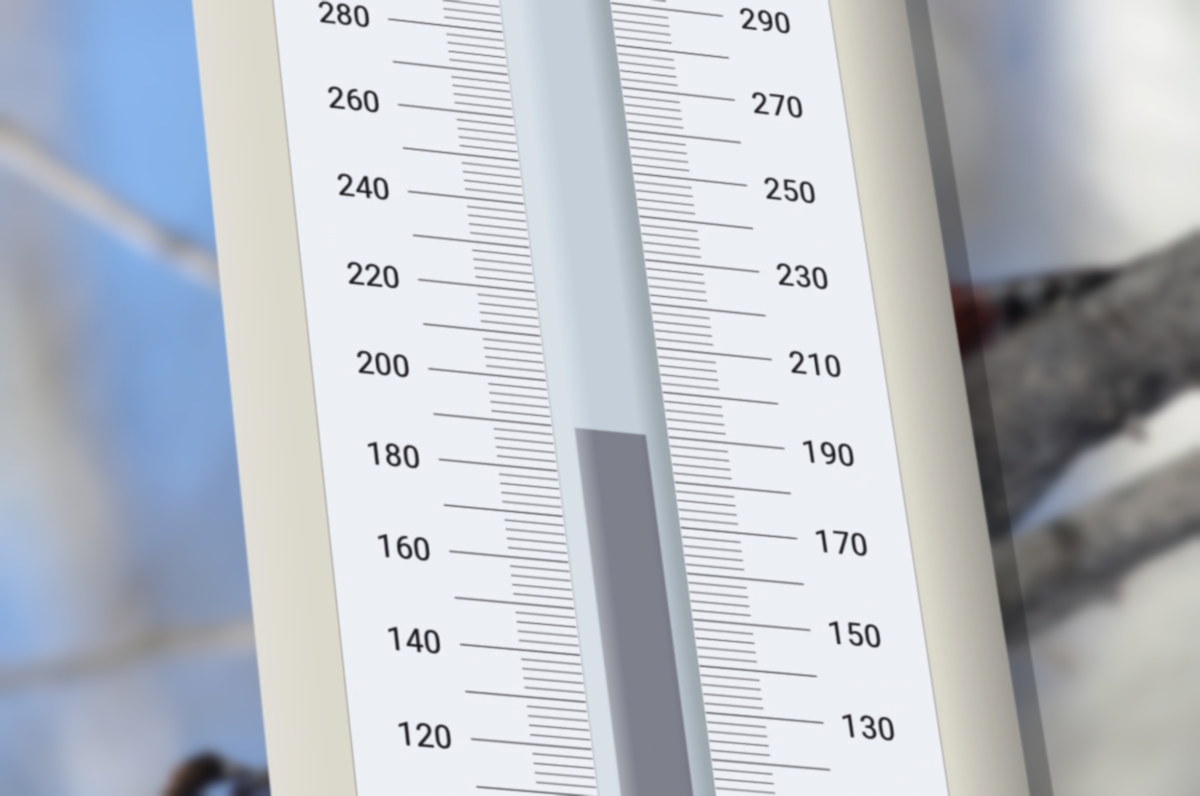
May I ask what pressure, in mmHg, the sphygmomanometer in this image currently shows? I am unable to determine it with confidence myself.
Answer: 190 mmHg
